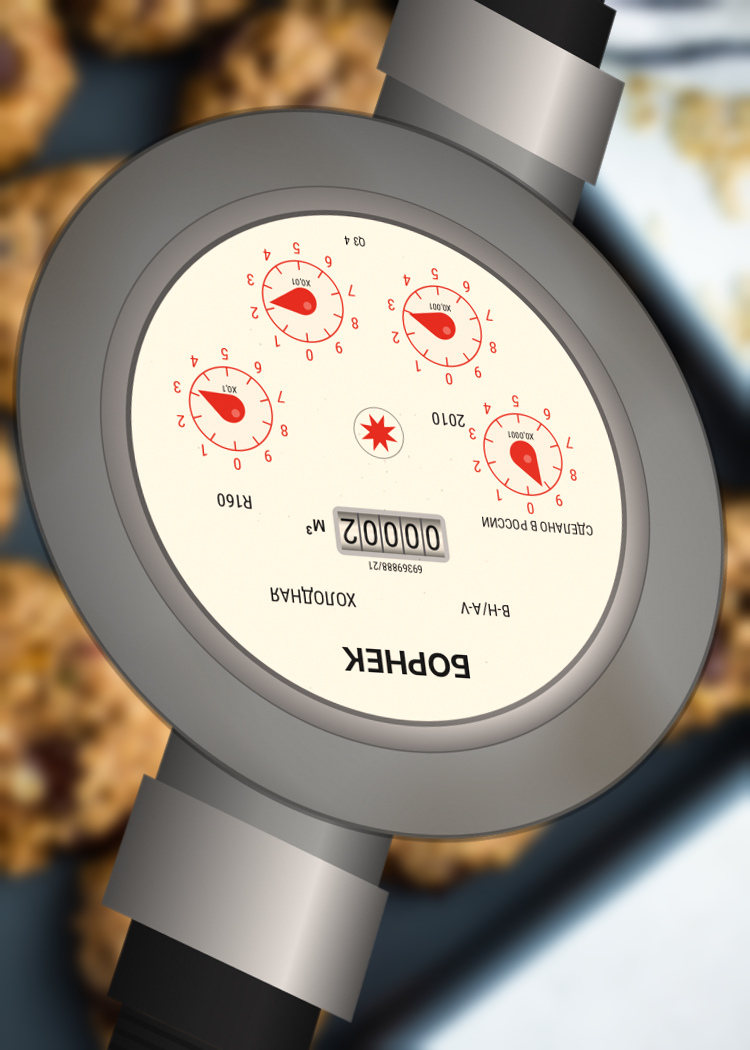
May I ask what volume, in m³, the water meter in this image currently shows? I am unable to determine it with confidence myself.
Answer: 2.3229 m³
